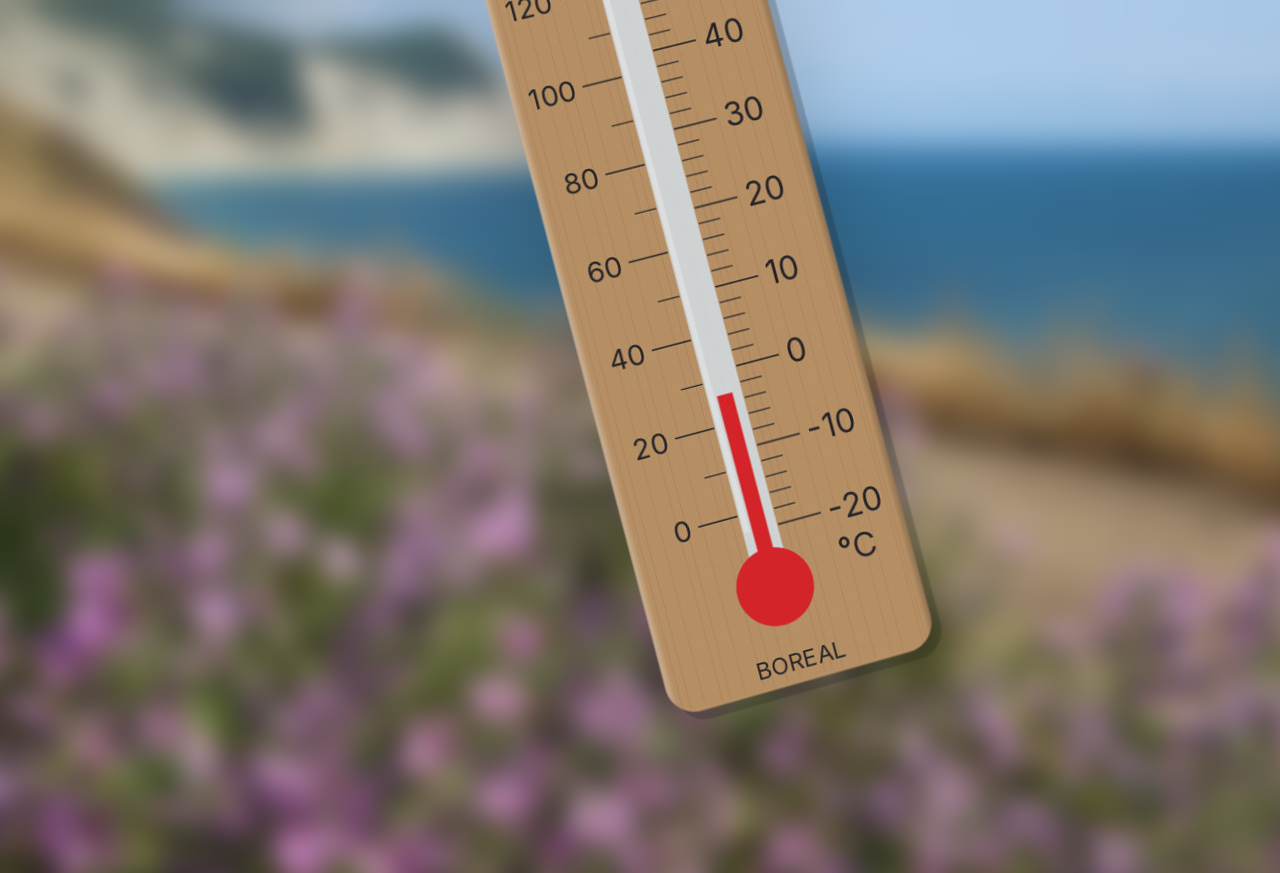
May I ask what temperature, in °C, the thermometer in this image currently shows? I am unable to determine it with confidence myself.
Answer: -3 °C
